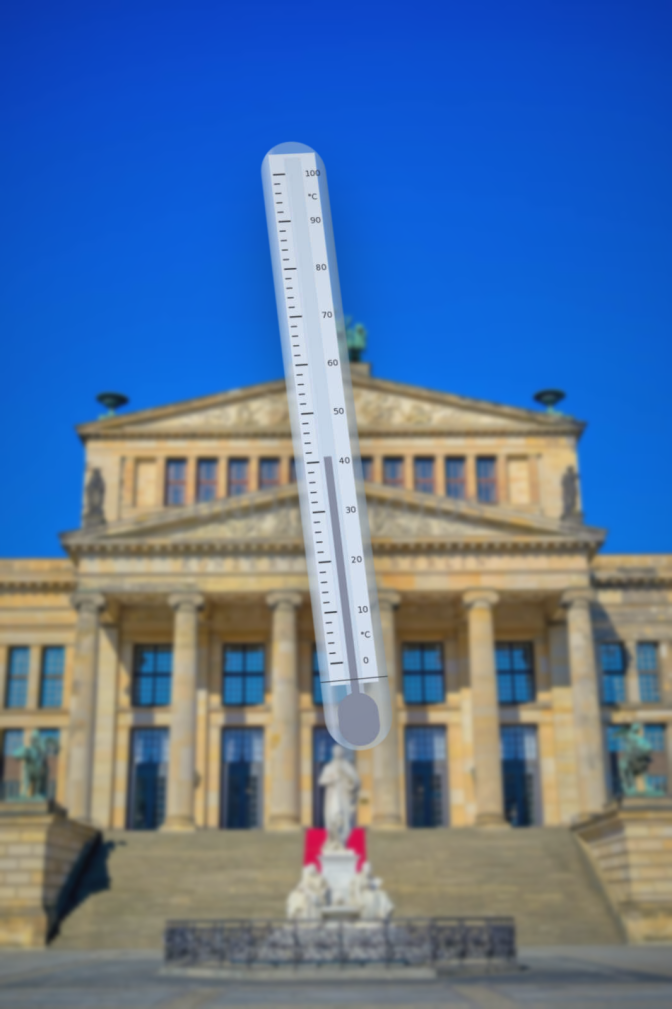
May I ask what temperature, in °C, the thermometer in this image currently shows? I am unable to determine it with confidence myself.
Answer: 41 °C
